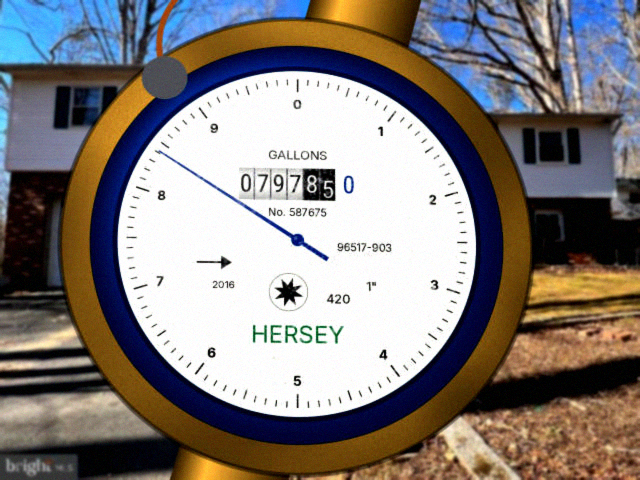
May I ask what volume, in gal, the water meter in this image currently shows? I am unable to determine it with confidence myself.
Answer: 797848.4 gal
